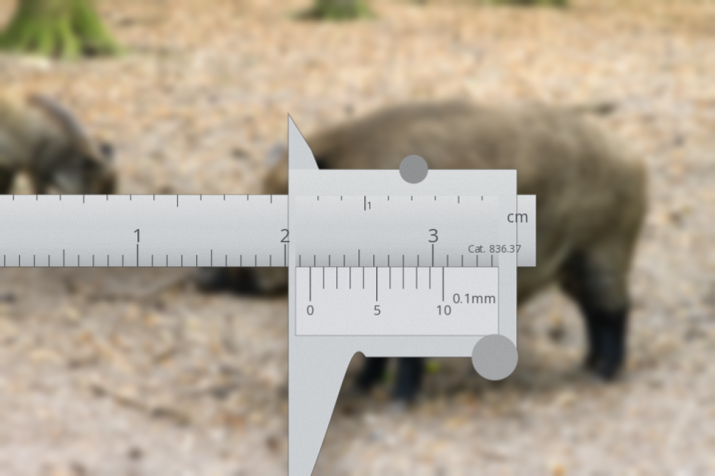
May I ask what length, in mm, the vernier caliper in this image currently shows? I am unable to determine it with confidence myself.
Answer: 21.7 mm
